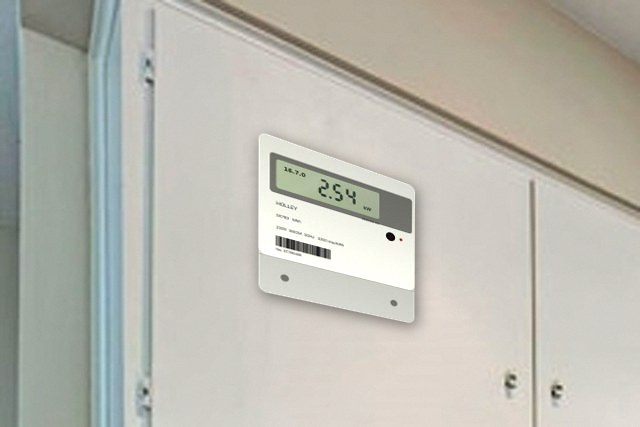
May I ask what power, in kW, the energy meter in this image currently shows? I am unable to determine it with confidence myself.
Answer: 2.54 kW
